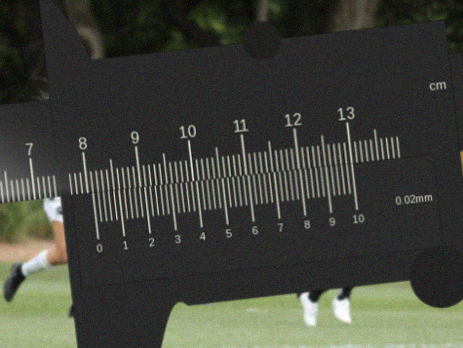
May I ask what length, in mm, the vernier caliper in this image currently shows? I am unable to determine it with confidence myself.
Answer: 81.0 mm
